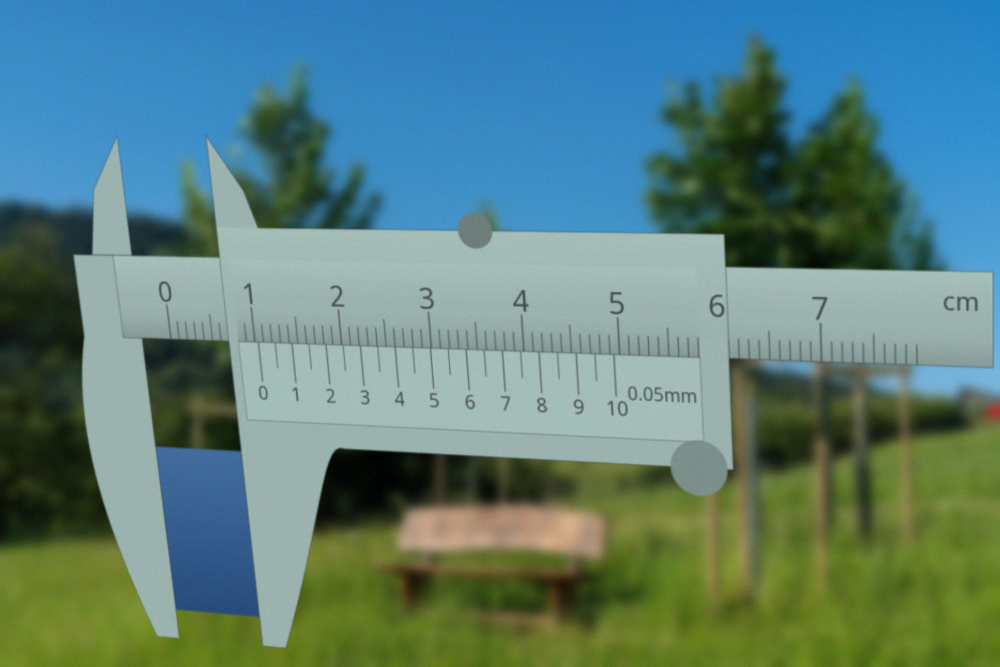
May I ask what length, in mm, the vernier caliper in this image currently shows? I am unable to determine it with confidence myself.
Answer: 10.4 mm
